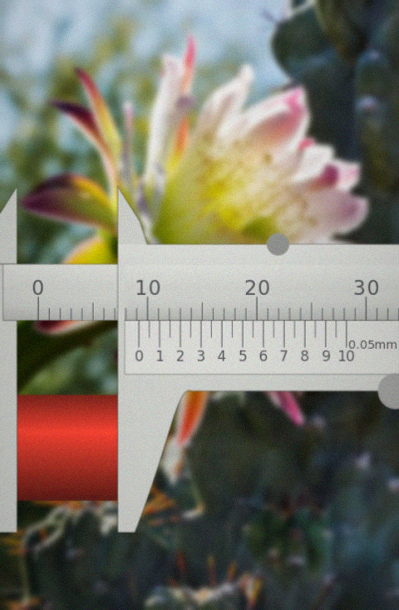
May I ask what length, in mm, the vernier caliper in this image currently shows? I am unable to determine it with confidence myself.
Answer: 9.2 mm
